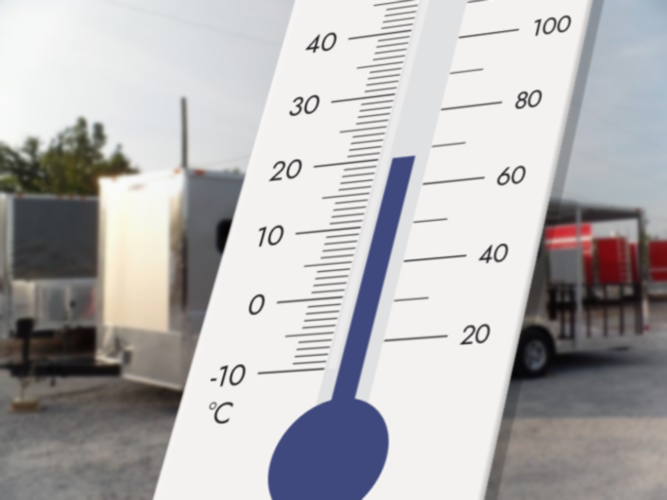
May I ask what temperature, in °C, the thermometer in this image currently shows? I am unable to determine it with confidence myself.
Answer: 20 °C
